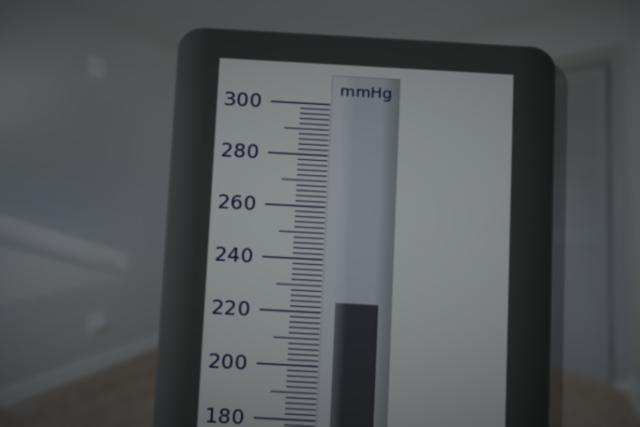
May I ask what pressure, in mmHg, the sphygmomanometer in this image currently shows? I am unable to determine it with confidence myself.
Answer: 224 mmHg
